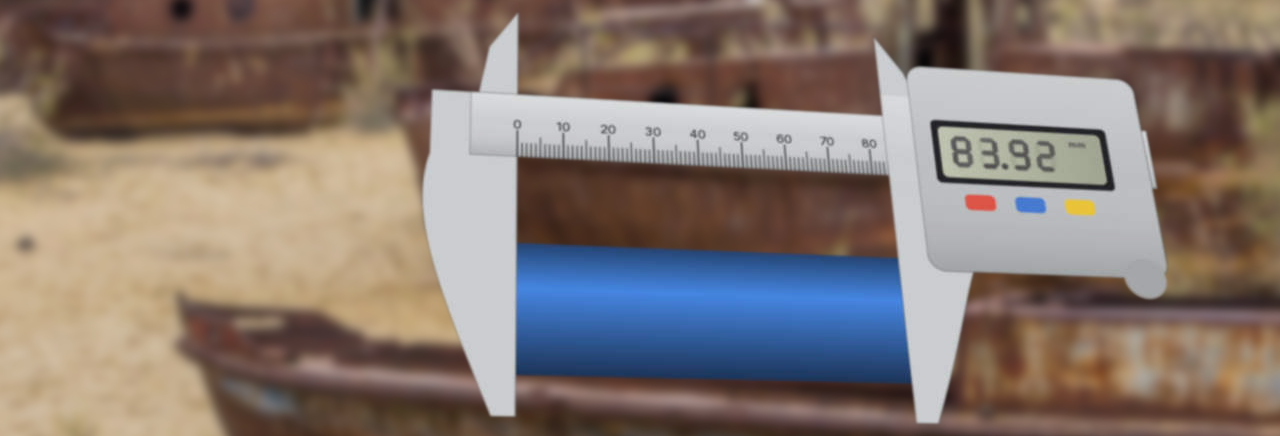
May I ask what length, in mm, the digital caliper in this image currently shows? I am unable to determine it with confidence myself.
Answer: 83.92 mm
